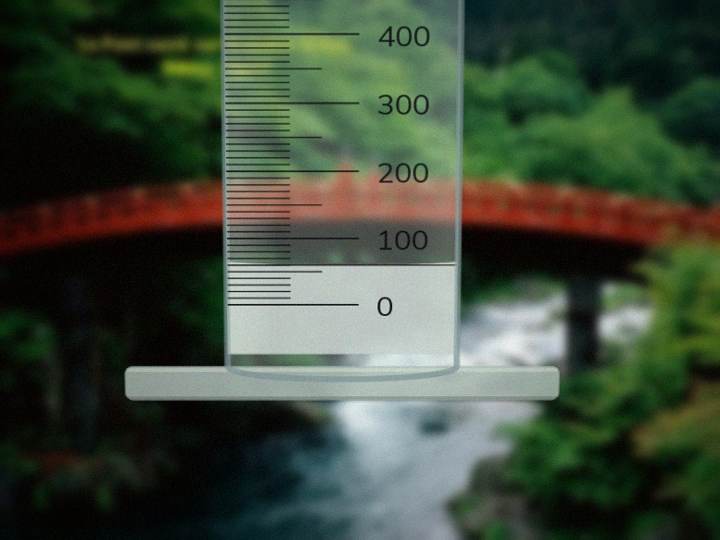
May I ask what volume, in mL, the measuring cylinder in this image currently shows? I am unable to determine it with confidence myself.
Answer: 60 mL
